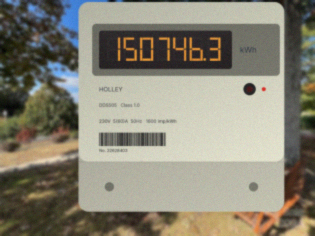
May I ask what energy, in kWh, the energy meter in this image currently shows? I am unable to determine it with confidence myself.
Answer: 150746.3 kWh
